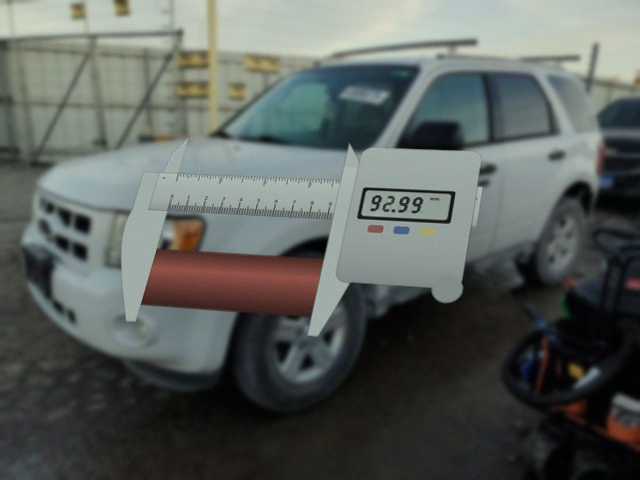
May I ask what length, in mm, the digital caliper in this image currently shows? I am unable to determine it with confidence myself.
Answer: 92.99 mm
